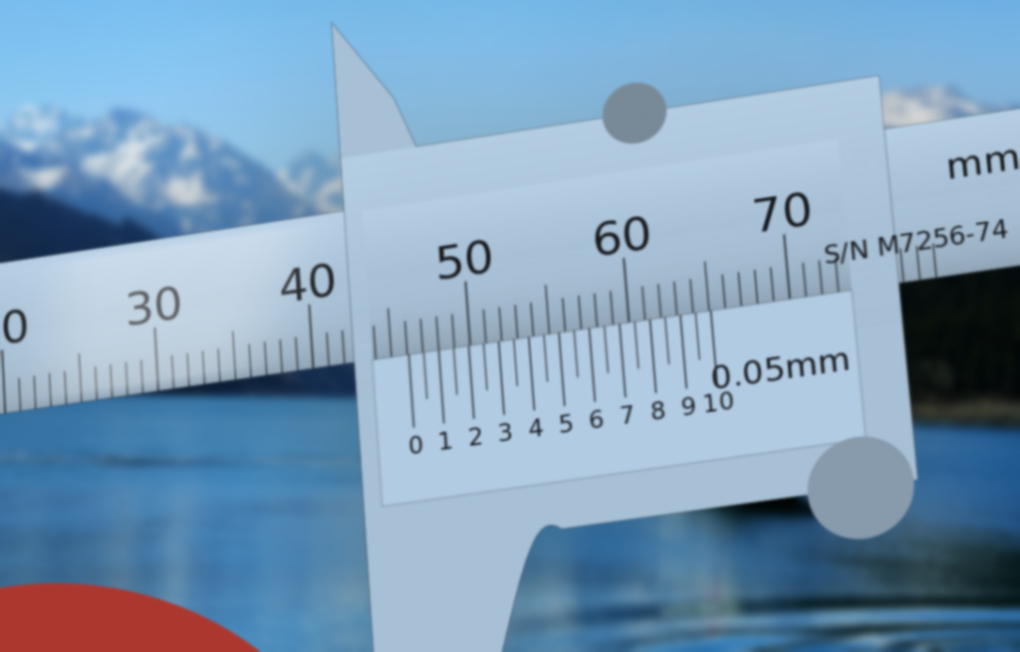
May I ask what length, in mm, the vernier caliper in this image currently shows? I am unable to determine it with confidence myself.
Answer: 46.1 mm
